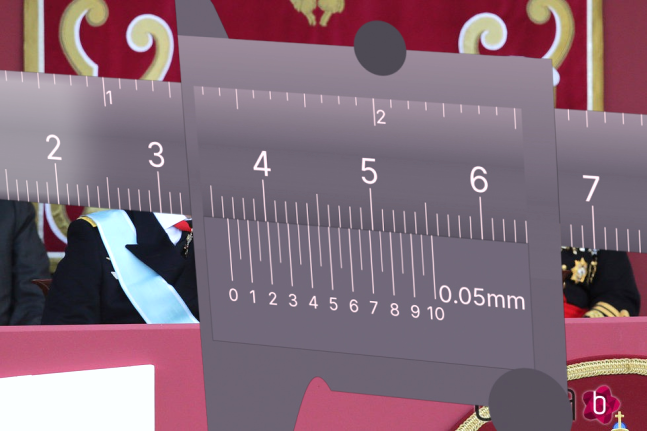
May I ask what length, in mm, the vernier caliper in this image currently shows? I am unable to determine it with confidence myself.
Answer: 36.4 mm
